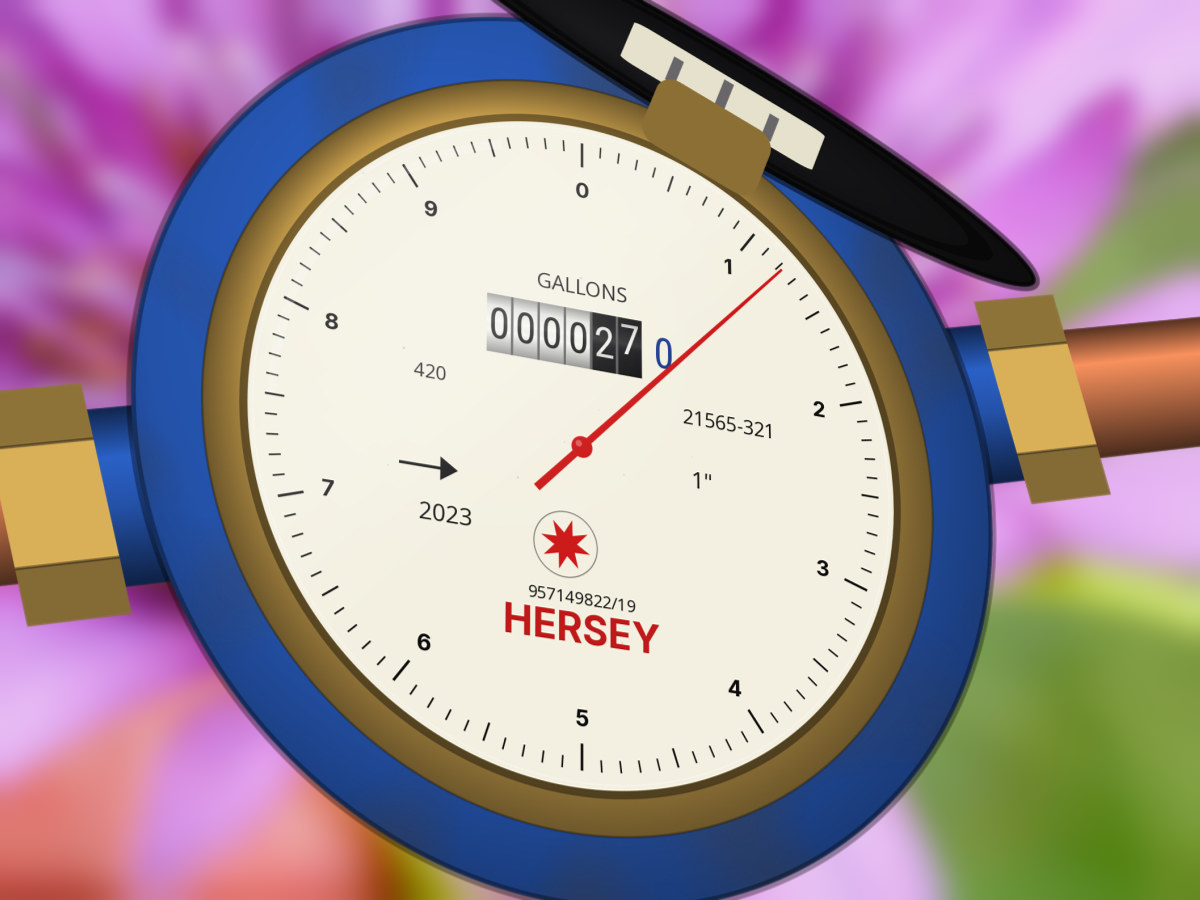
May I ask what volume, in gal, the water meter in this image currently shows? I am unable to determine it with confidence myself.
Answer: 271.2 gal
